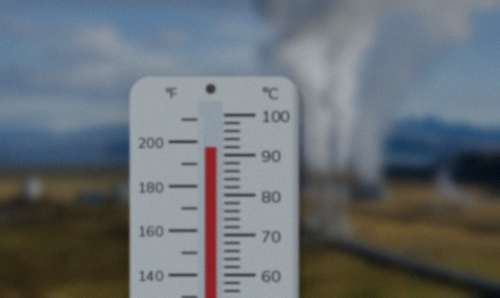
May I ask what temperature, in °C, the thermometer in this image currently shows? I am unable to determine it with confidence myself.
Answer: 92 °C
